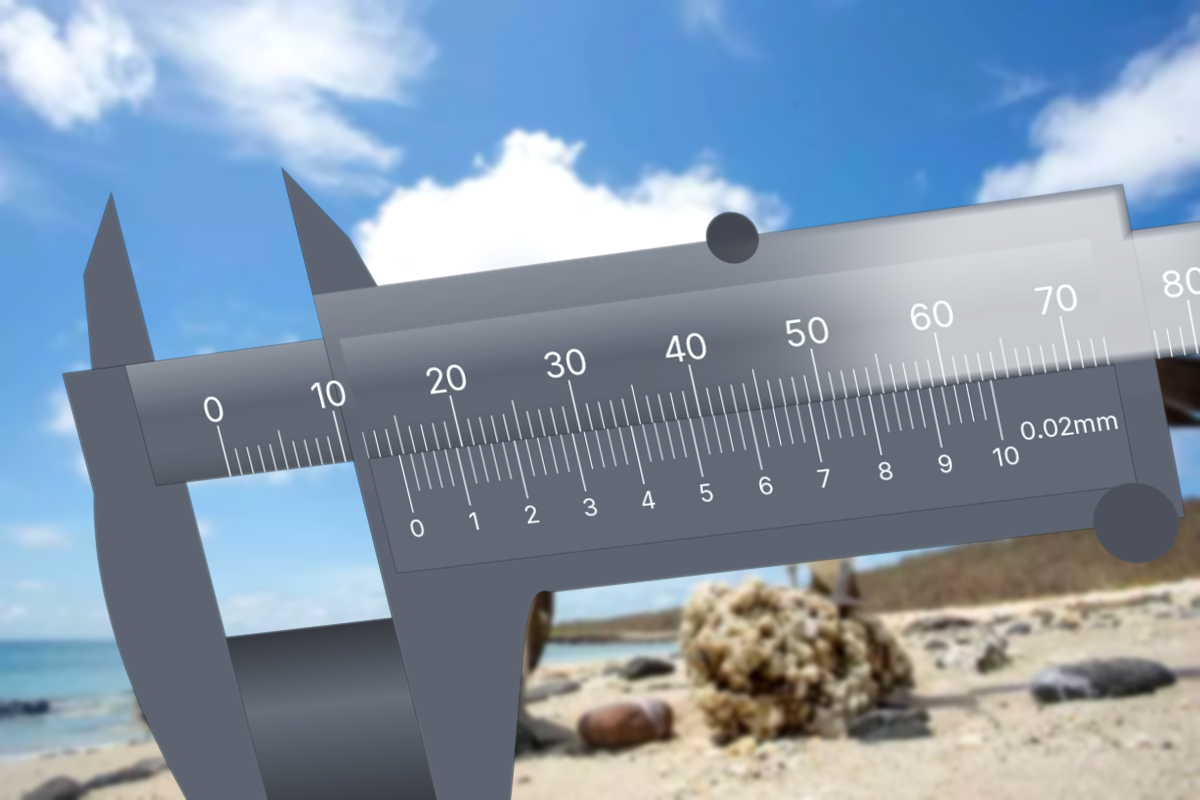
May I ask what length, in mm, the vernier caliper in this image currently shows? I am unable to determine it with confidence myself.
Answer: 14.6 mm
